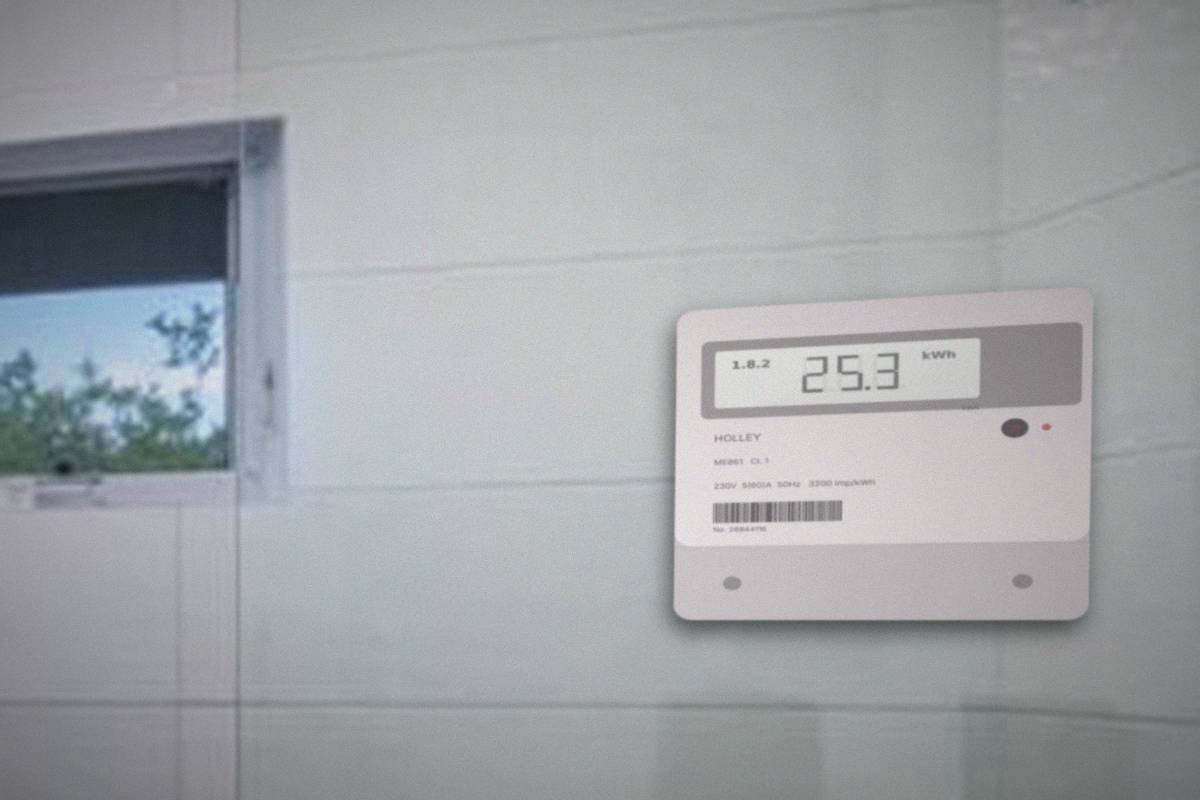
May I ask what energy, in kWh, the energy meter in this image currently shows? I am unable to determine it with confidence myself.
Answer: 25.3 kWh
